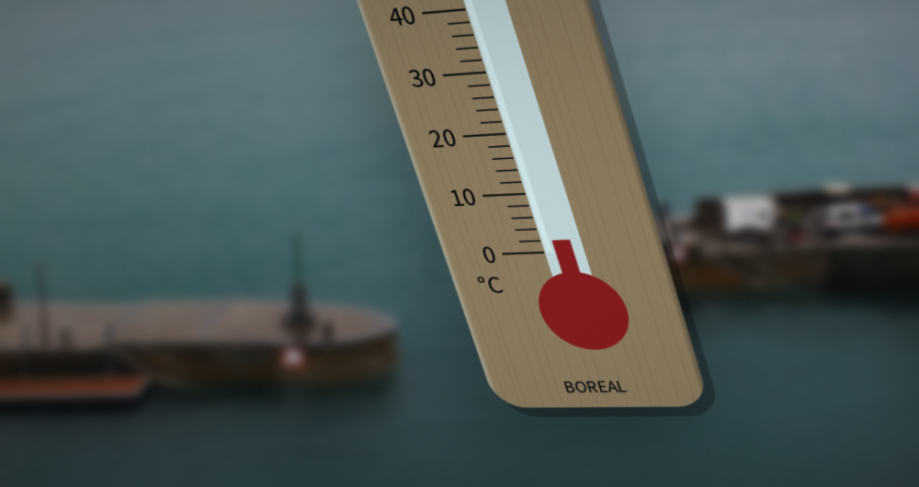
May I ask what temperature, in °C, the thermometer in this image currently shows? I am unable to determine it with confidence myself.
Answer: 2 °C
